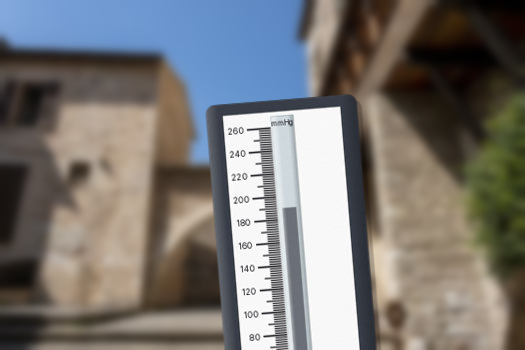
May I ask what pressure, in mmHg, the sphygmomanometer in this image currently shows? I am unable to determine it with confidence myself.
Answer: 190 mmHg
